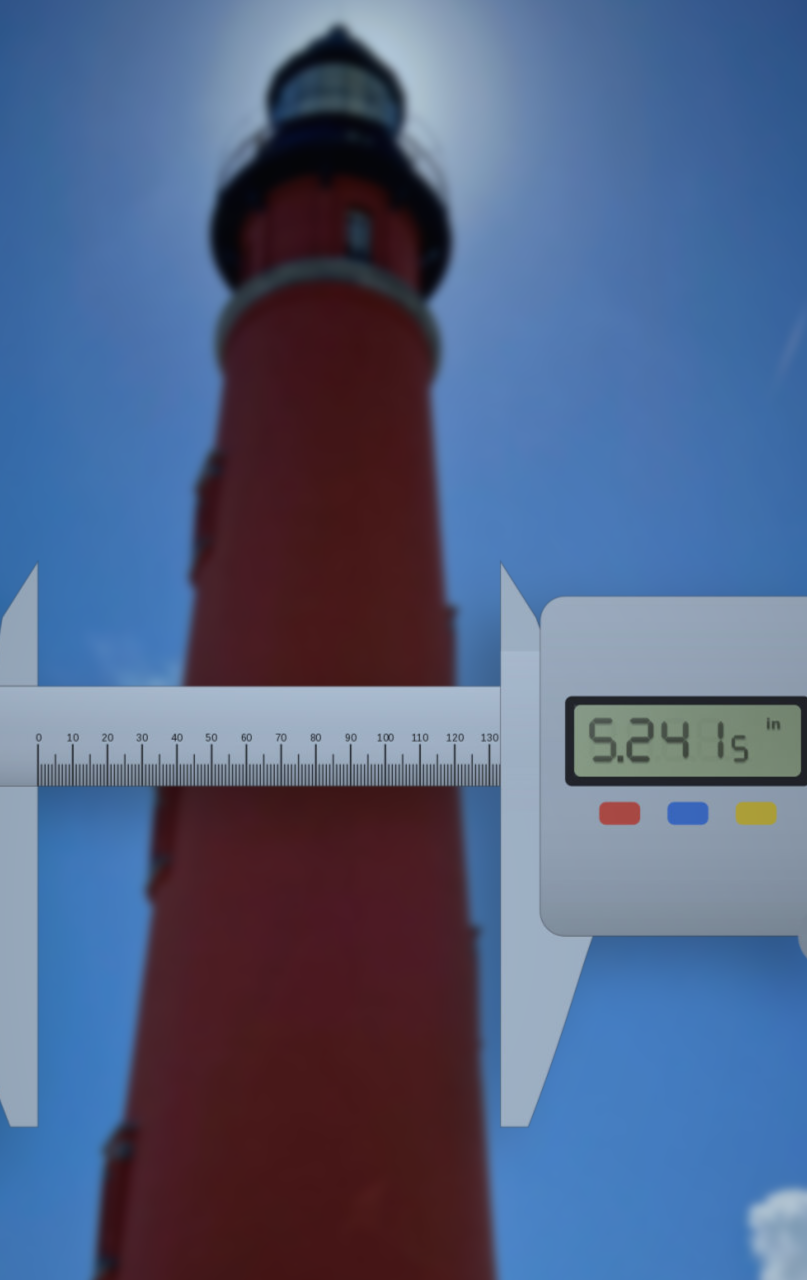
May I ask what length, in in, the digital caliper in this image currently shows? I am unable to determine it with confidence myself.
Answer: 5.2415 in
